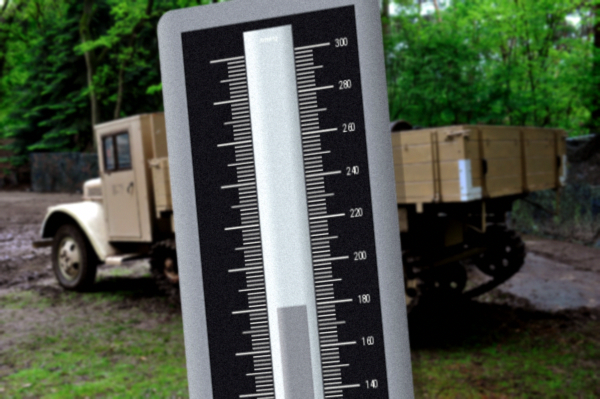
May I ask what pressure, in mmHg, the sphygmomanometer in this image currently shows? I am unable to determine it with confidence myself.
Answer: 180 mmHg
